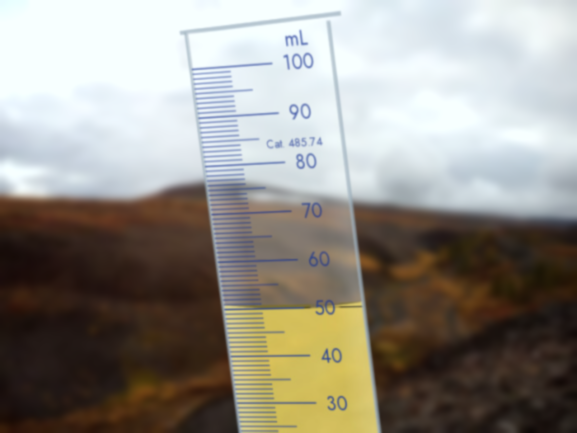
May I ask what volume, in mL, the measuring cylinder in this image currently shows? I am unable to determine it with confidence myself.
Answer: 50 mL
